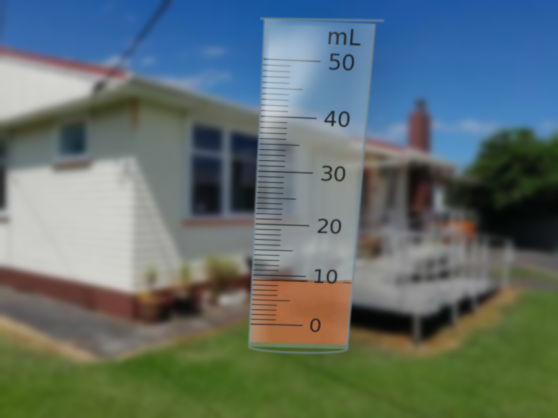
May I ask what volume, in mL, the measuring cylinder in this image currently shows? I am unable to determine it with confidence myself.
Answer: 9 mL
